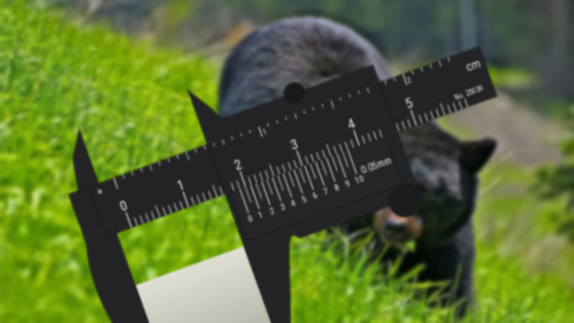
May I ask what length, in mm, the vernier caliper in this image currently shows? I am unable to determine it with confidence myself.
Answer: 19.0 mm
